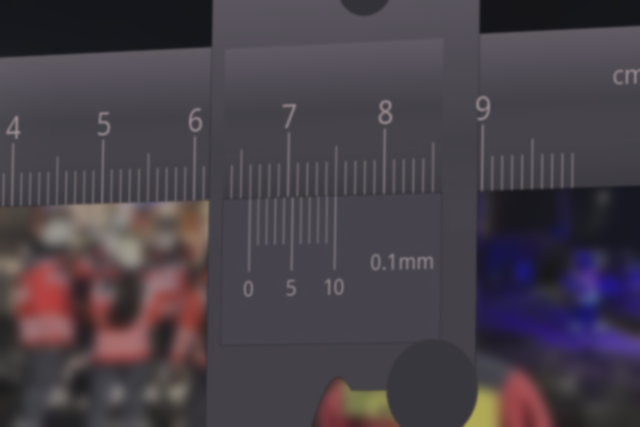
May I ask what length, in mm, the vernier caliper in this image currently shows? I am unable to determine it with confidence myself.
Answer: 66.0 mm
